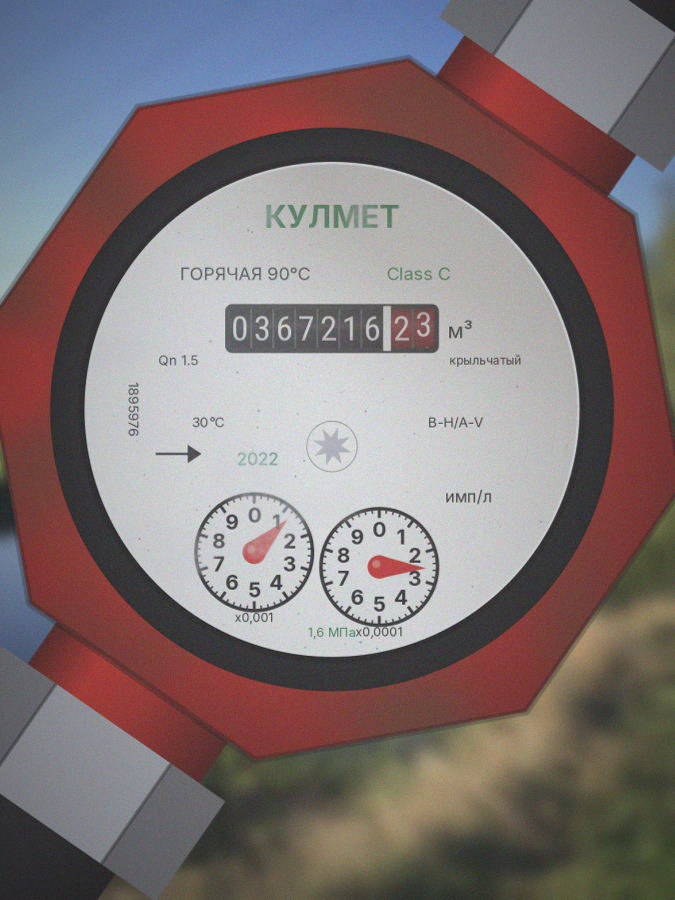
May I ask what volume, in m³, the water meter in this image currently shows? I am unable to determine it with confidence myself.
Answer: 367216.2312 m³
